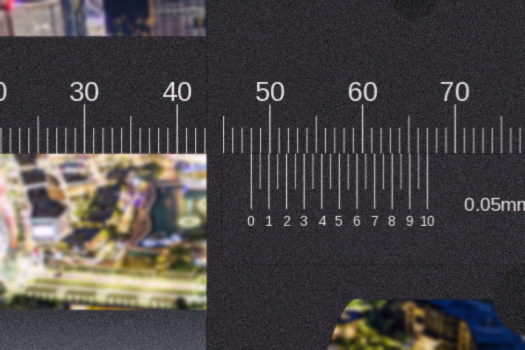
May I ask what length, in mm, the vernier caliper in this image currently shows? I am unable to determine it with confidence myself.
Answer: 48.0 mm
